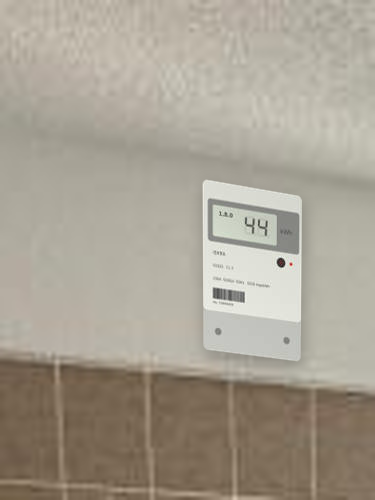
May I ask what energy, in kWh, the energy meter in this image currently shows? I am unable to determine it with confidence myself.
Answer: 44 kWh
